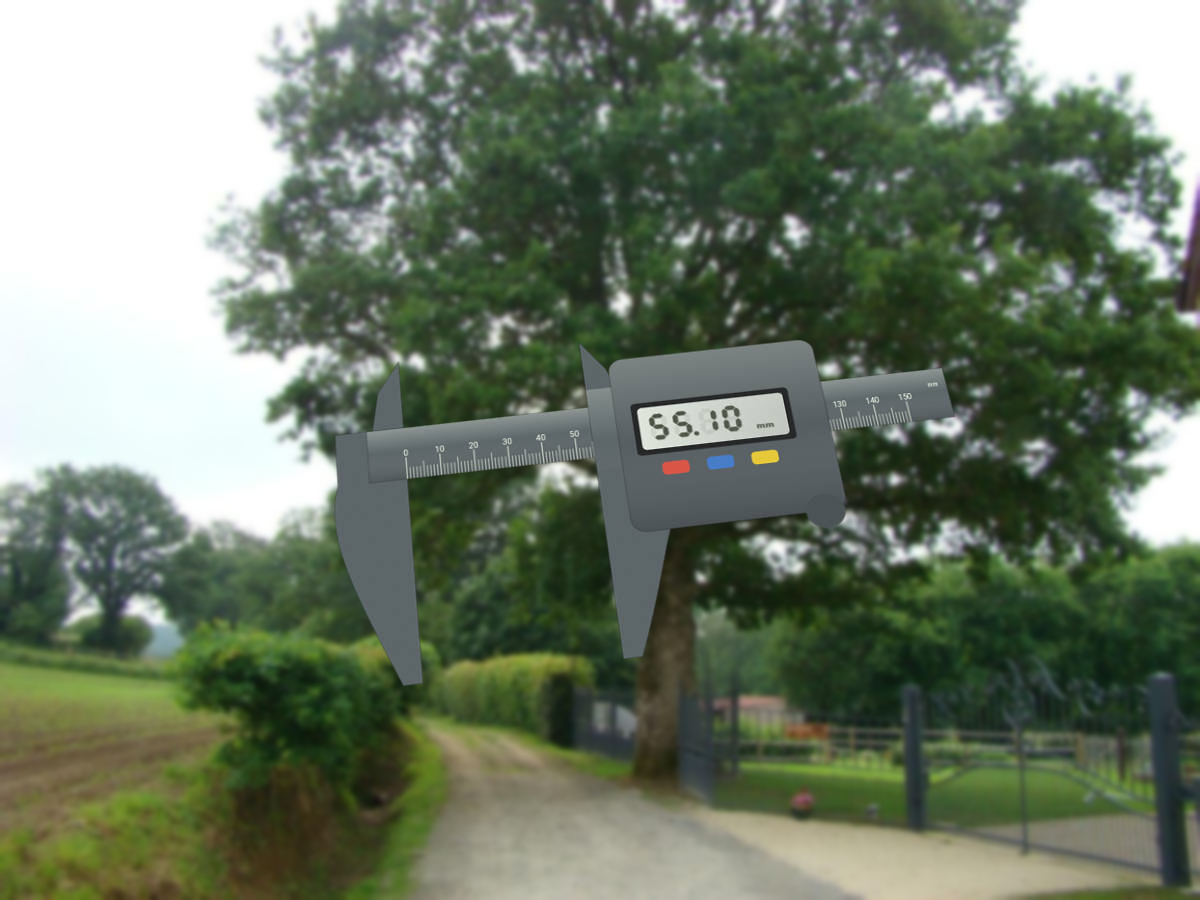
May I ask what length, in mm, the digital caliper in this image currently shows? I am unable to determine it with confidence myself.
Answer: 55.10 mm
